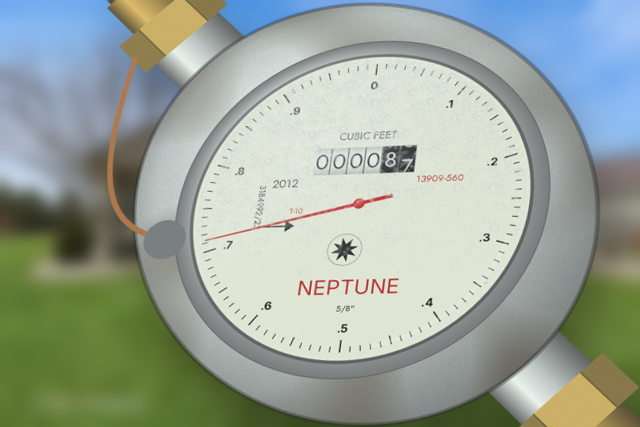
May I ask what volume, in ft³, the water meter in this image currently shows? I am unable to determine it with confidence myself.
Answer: 86.71 ft³
